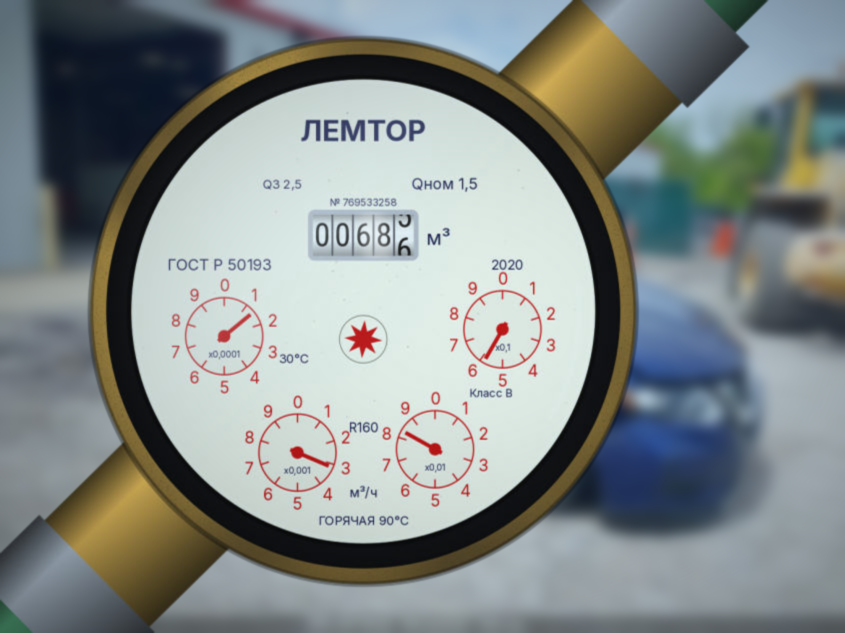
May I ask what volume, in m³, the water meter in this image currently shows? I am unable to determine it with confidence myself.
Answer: 685.5831 m³
